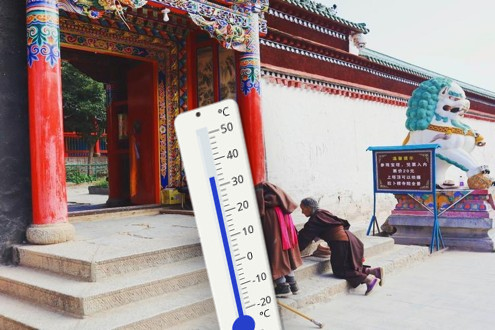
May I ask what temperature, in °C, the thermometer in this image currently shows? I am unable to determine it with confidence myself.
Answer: 34 °C
